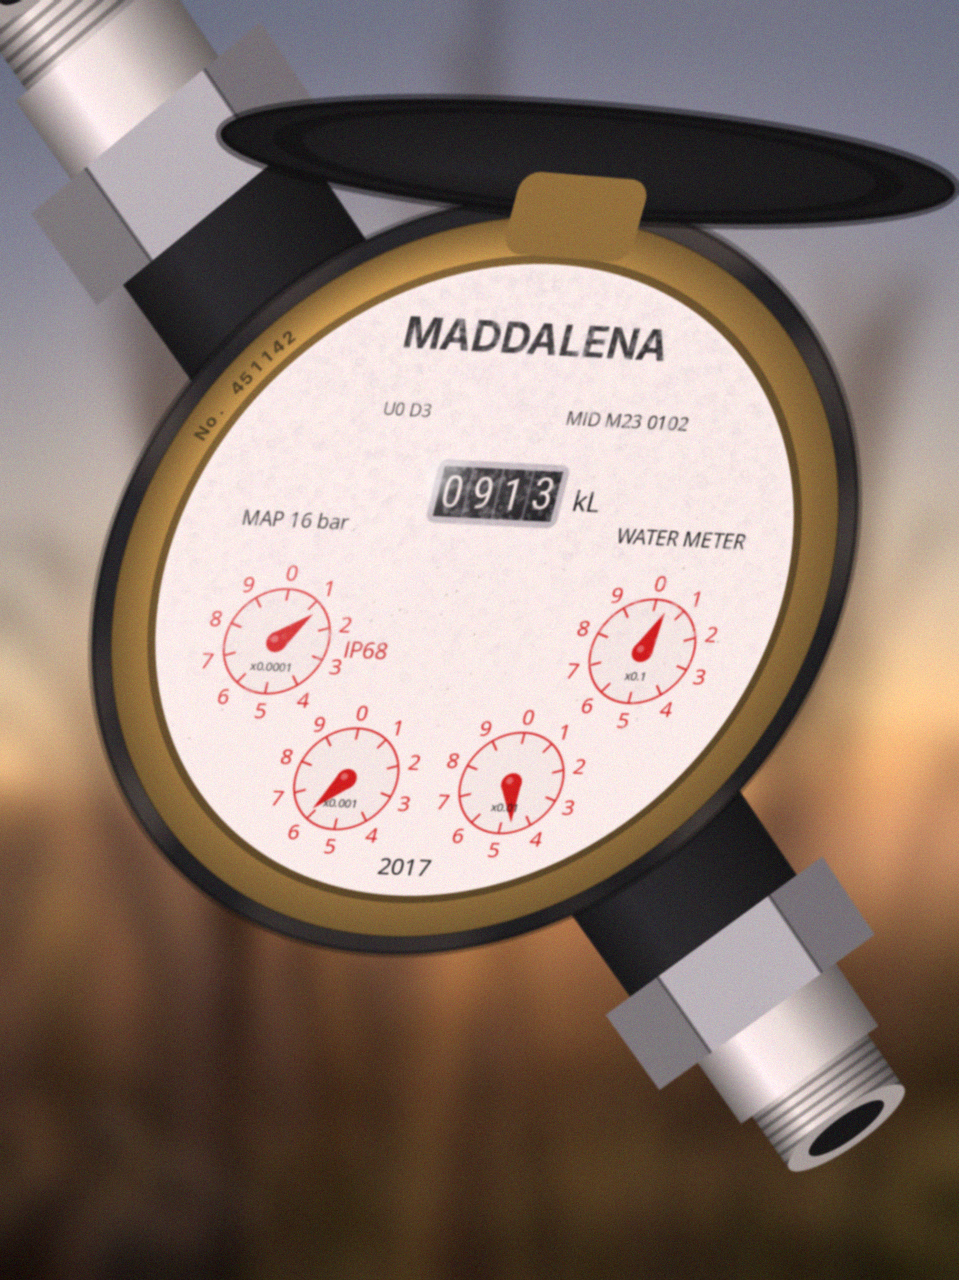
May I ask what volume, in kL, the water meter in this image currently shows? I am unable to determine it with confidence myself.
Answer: 913.0461 kL
